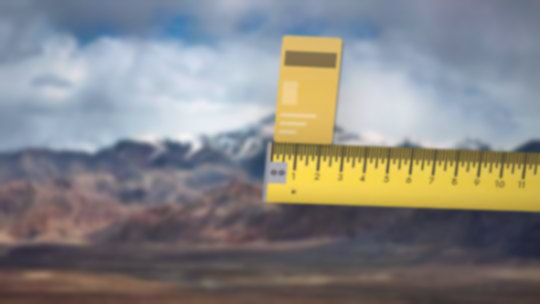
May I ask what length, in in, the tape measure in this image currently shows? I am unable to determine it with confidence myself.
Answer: 2.5 in
